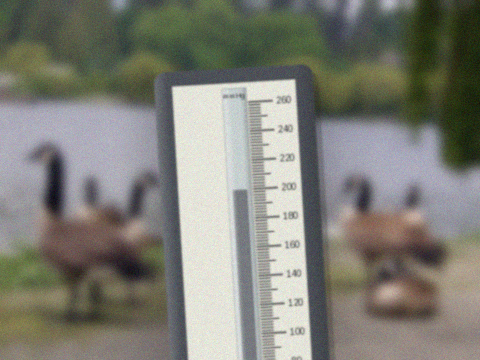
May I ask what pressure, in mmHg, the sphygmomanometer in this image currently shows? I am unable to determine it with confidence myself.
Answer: 200 mmHg
